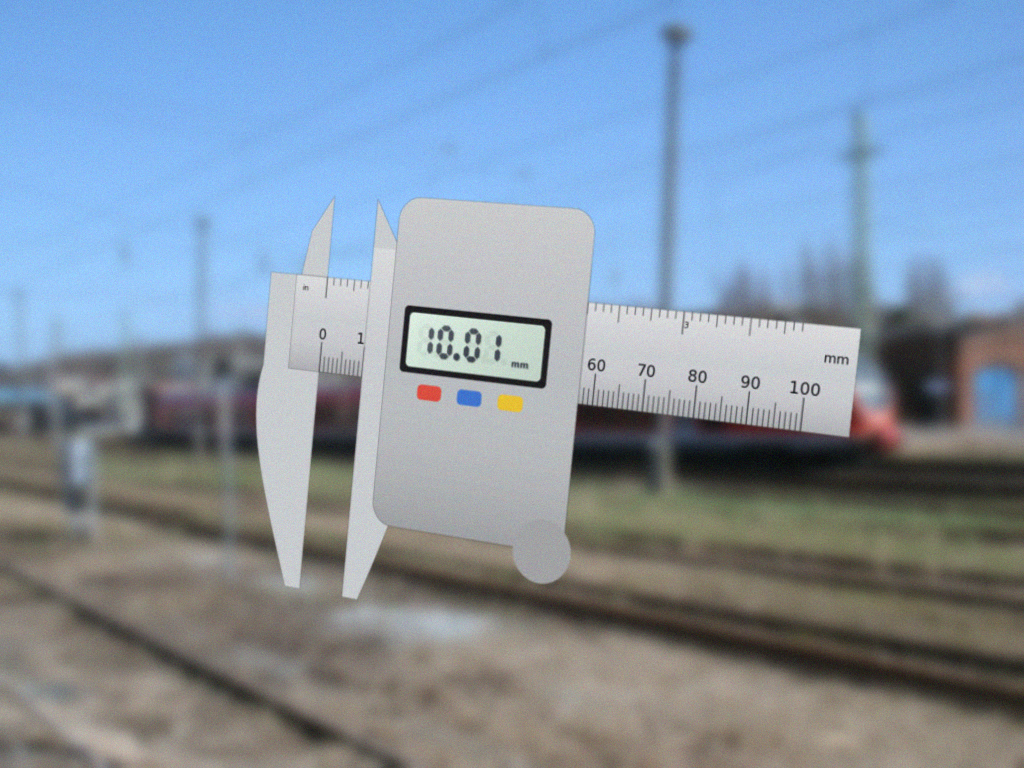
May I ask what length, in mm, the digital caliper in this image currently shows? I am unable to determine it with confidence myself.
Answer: 10.01 mm
